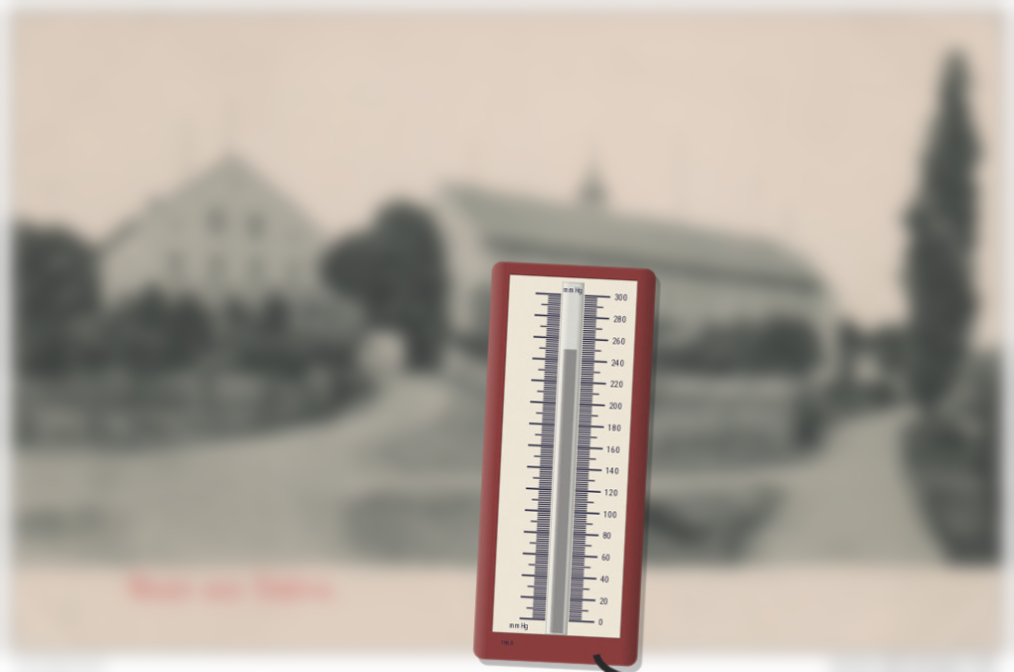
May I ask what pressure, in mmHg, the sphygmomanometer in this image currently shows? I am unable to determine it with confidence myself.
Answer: 250 mmHg
